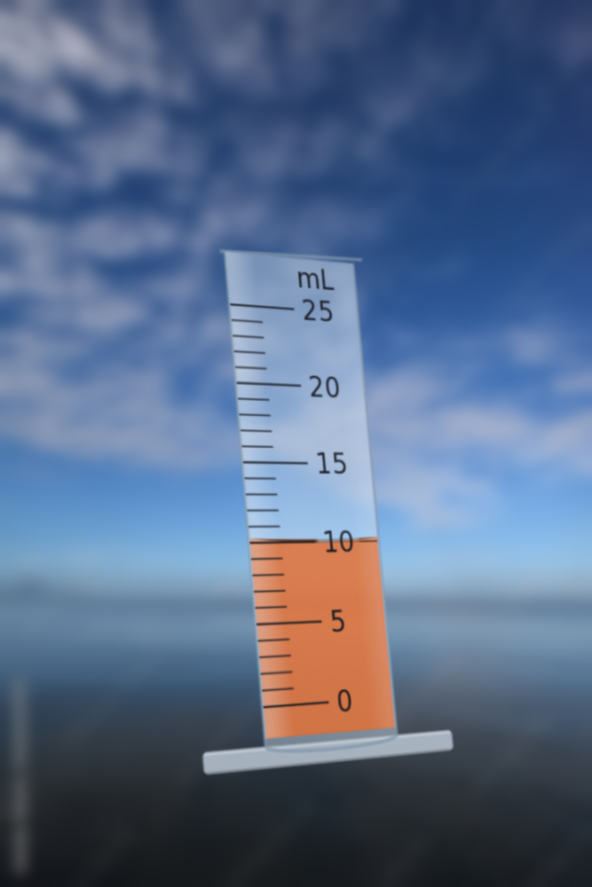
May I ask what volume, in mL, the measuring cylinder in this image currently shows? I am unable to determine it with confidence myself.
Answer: 10 mL
